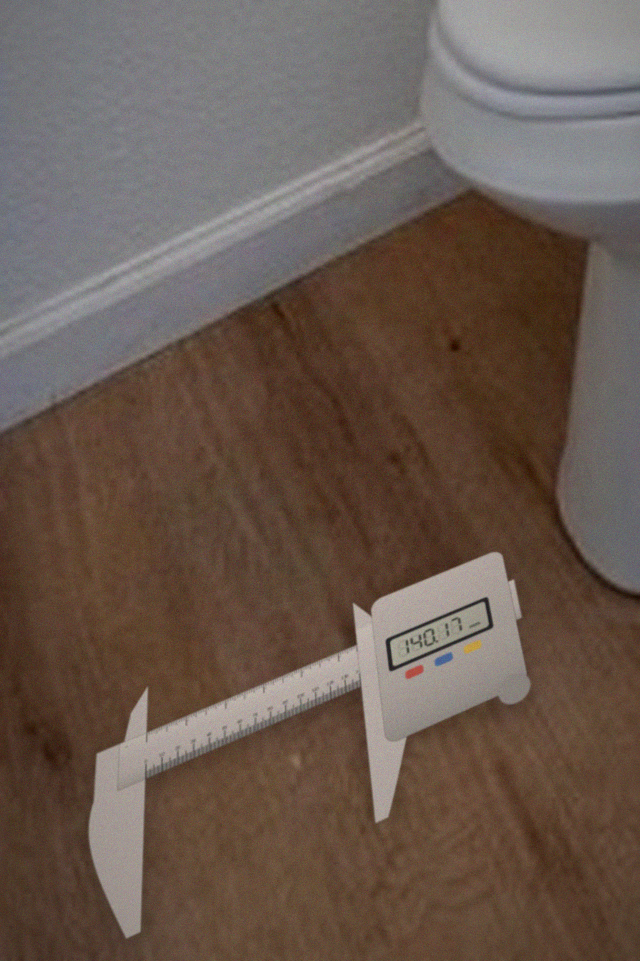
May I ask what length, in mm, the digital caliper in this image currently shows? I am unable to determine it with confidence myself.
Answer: 140.17 mm
